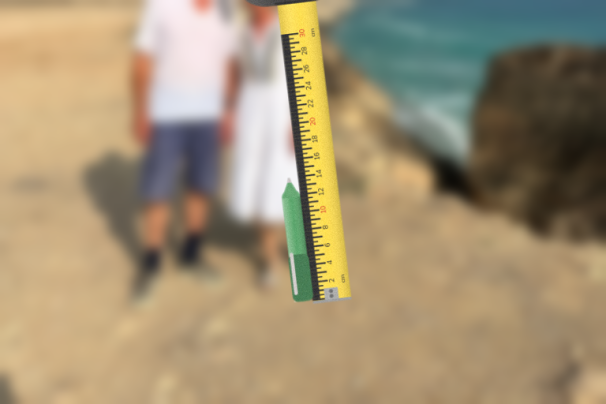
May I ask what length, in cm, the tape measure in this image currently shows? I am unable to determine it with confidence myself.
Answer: 14 cm
